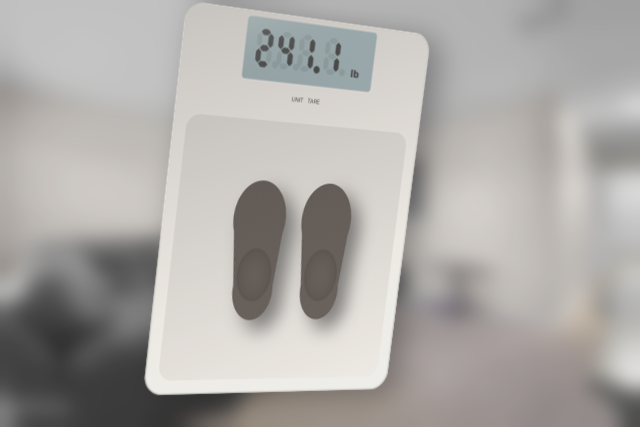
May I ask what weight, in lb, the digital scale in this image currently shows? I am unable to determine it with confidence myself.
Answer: 241.1 lb
